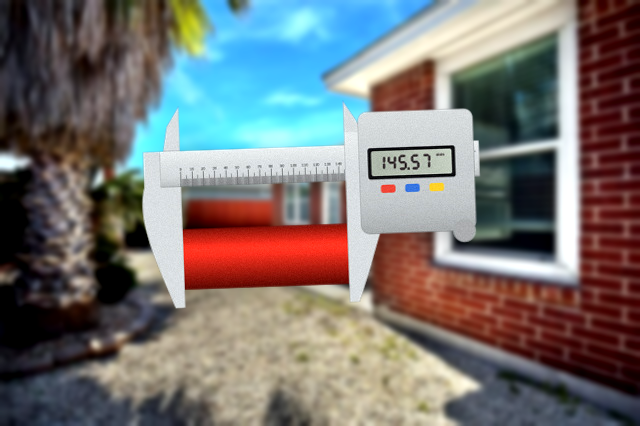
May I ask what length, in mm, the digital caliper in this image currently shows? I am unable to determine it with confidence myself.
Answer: 145.57 mm
